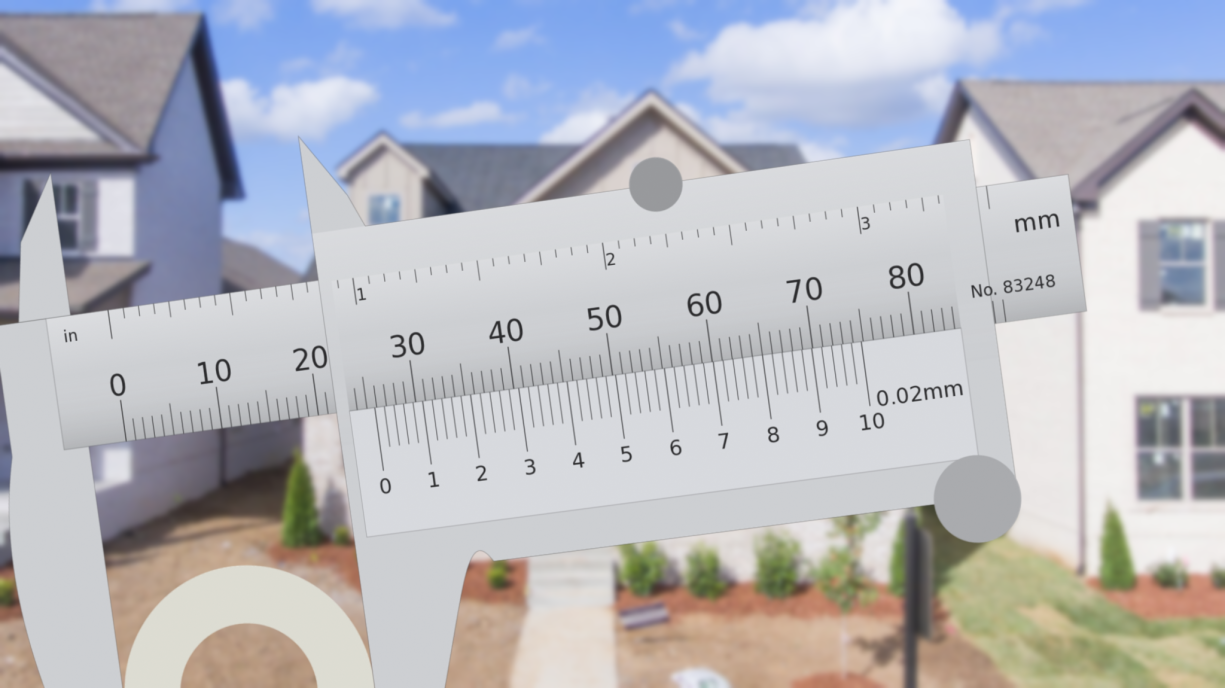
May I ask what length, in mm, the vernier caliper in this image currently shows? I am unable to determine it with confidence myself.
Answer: 25.8 mm
